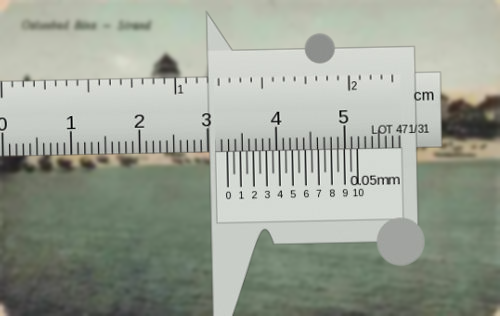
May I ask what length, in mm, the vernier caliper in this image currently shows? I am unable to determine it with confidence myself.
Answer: 32.8 mm
